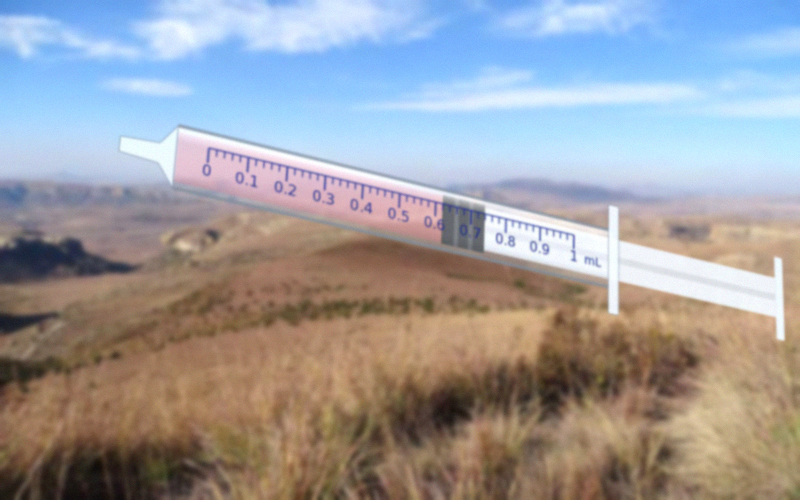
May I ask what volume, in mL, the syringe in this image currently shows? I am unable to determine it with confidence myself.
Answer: 0.62 mL
